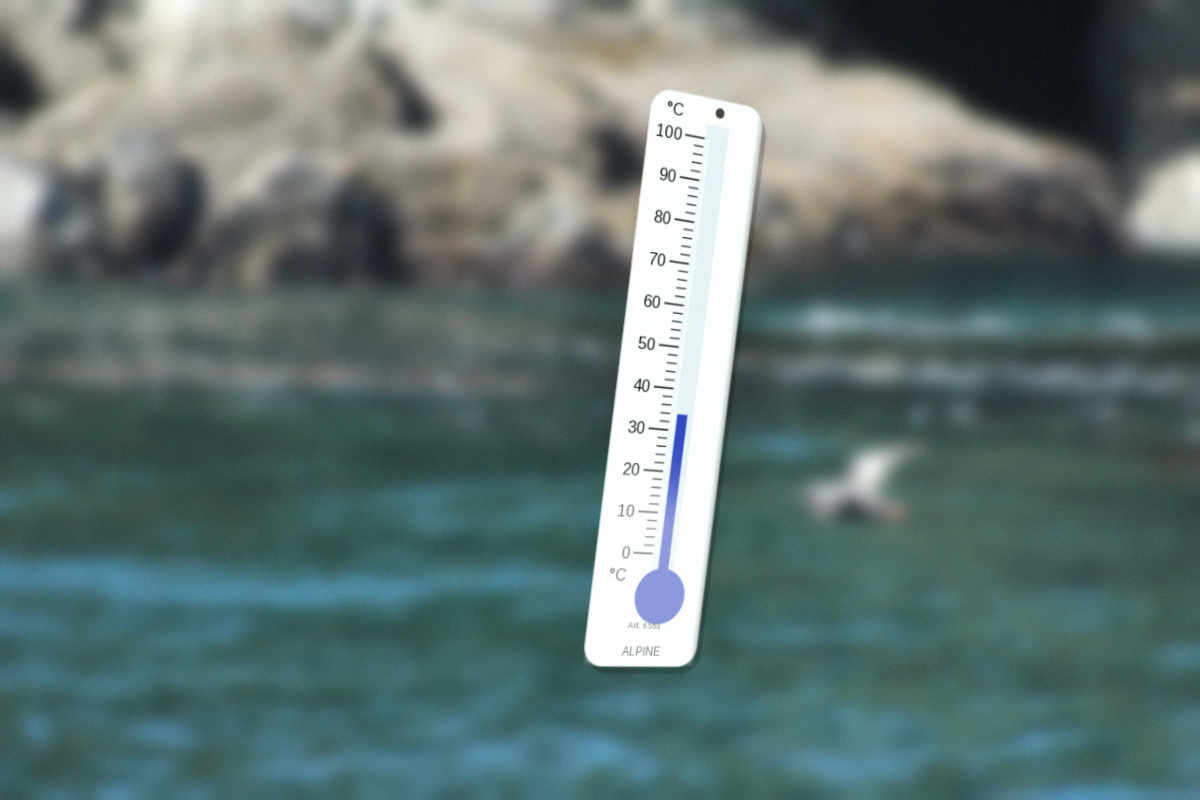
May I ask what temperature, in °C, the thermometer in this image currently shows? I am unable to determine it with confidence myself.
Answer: 34 °C
